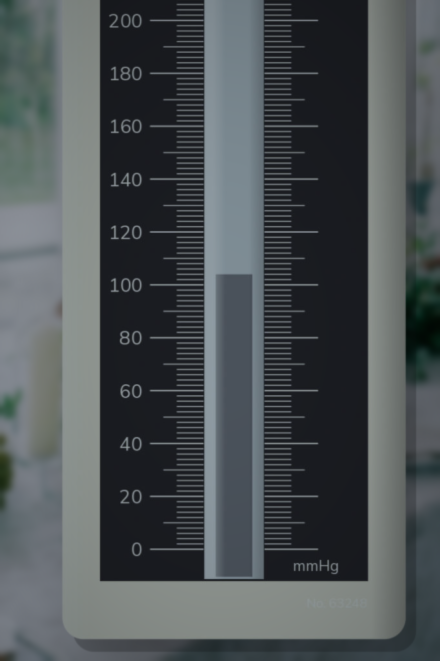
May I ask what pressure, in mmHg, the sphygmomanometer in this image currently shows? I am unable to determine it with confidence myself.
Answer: 104 mmHg
